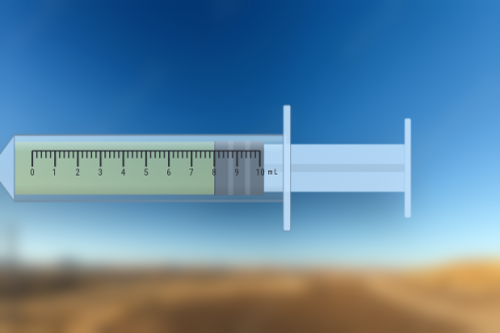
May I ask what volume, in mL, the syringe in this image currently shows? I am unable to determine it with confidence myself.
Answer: 8 mL
